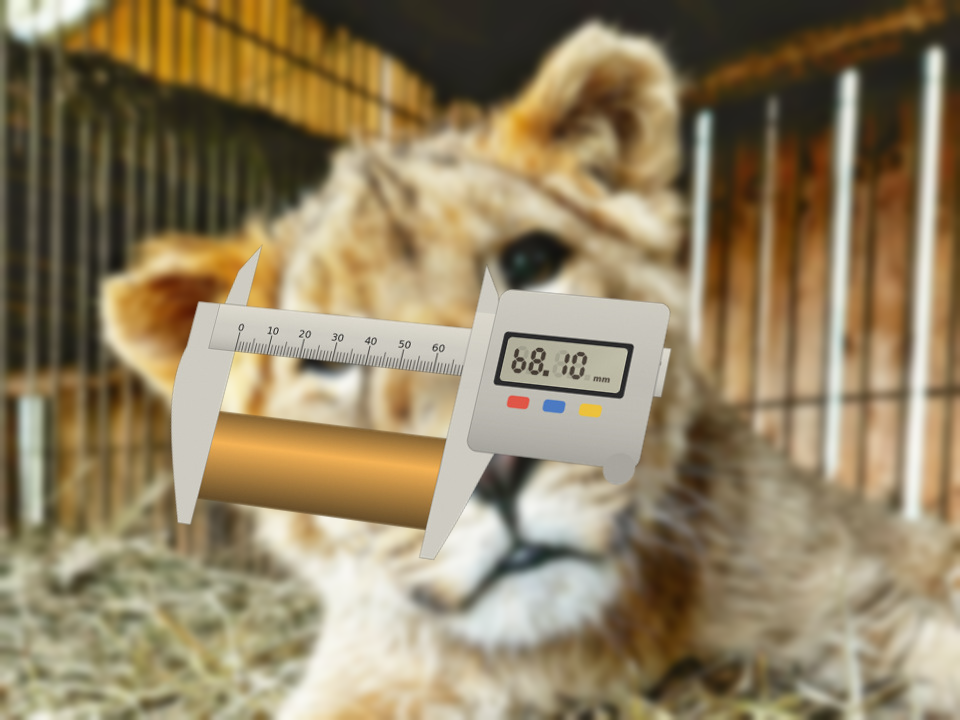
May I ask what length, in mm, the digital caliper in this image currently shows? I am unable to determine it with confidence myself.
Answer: 68.10 mm
